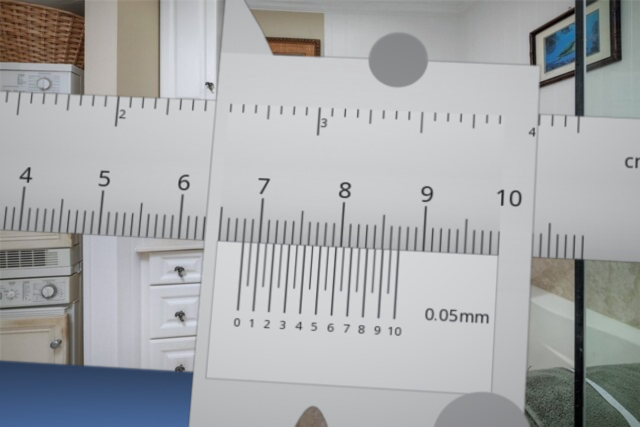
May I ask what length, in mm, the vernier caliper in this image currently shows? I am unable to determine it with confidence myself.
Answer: 68.0 mm
